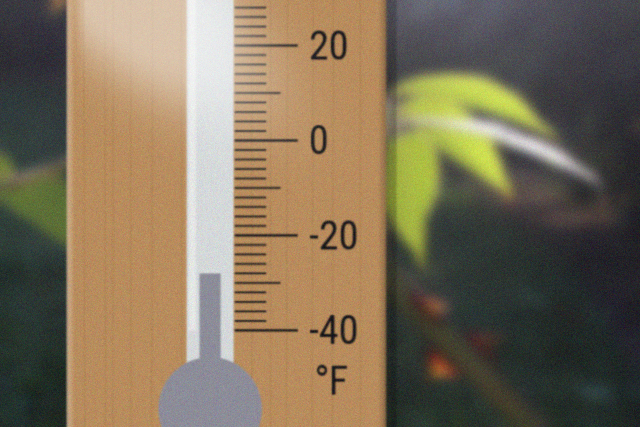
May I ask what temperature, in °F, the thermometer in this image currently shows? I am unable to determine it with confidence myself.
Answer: -28 °F
